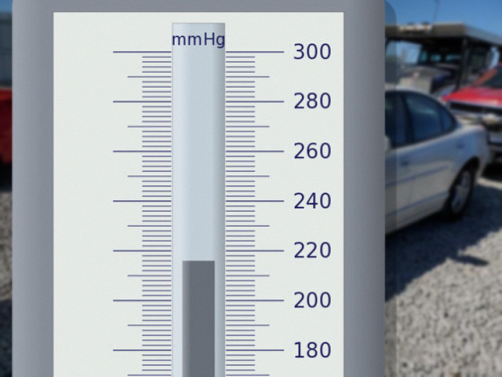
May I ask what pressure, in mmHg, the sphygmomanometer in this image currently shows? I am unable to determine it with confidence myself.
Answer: 216 mmHg
